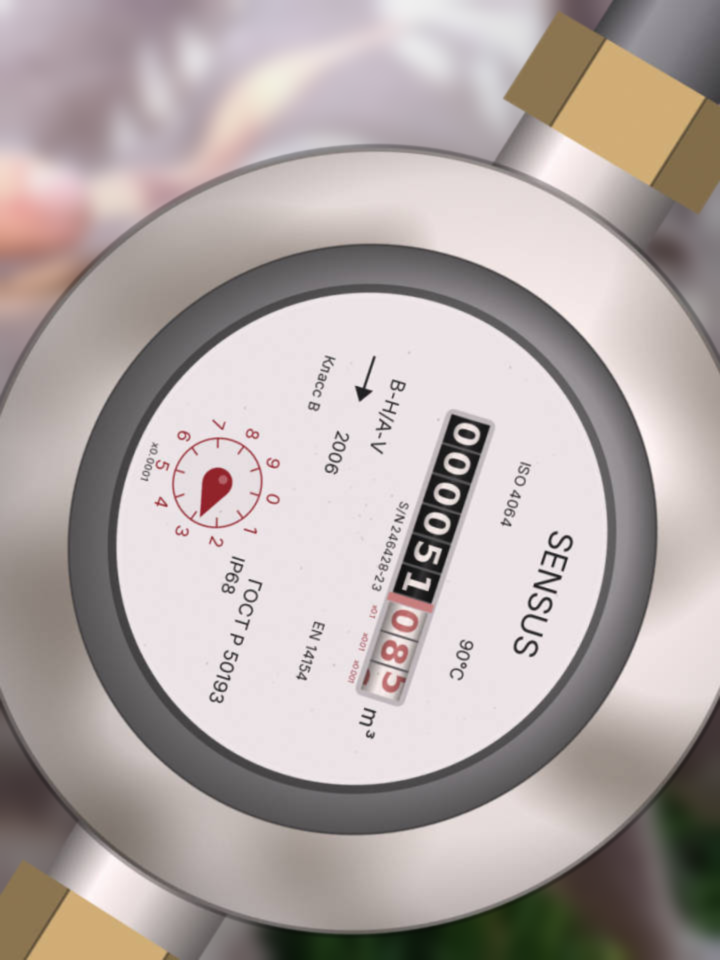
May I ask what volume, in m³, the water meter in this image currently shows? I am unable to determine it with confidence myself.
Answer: 51.0852 m³
